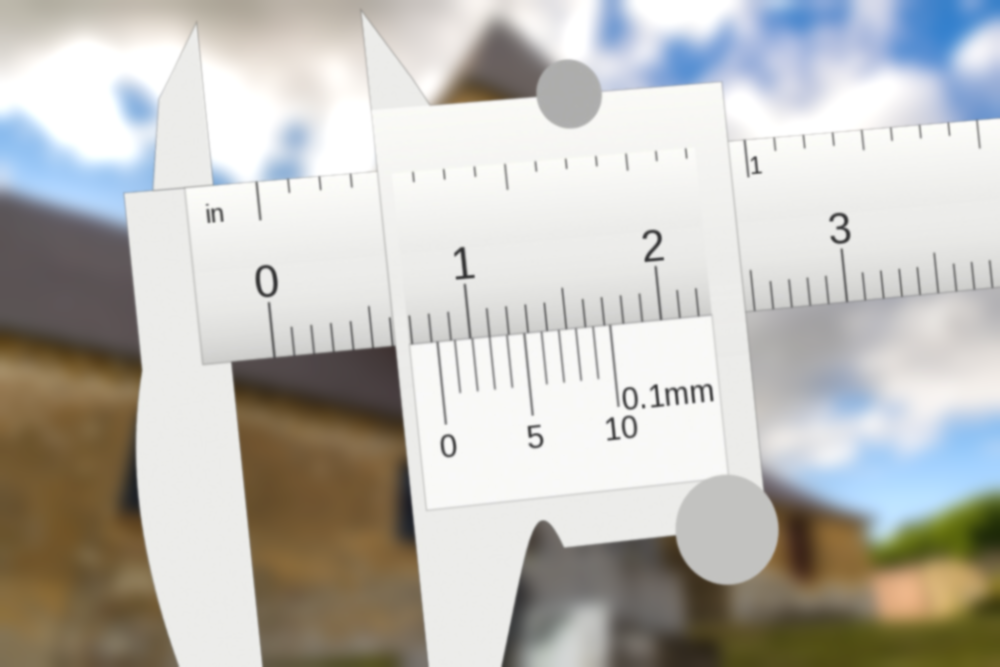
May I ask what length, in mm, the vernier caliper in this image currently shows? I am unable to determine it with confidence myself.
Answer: 8.3 mm
